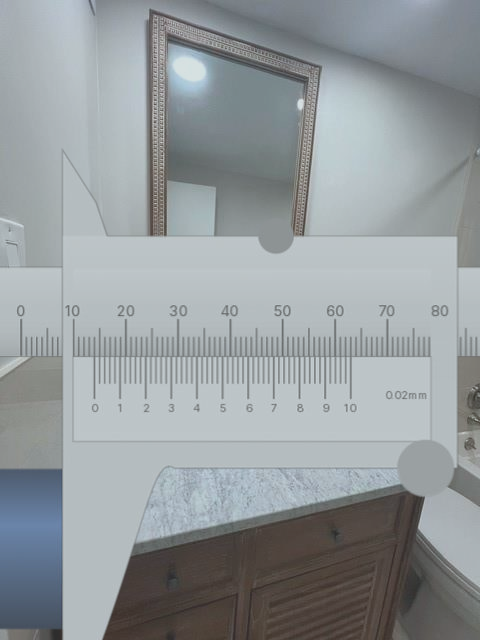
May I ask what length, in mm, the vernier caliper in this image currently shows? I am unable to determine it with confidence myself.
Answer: 14.0 mm
